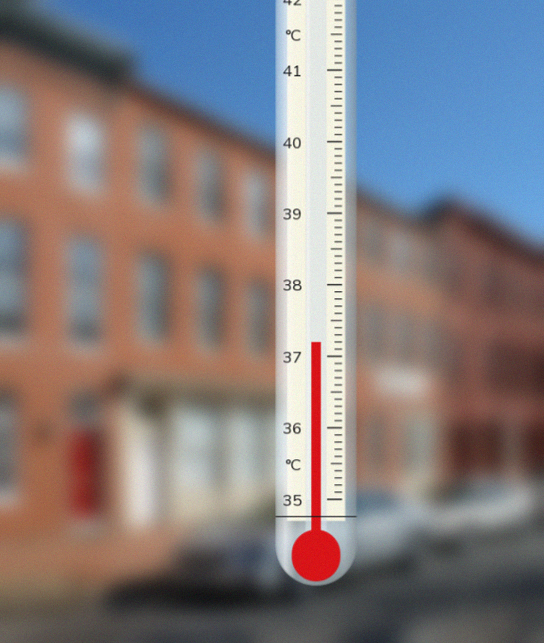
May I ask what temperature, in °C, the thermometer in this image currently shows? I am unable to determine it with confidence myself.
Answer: 37.2 °C
